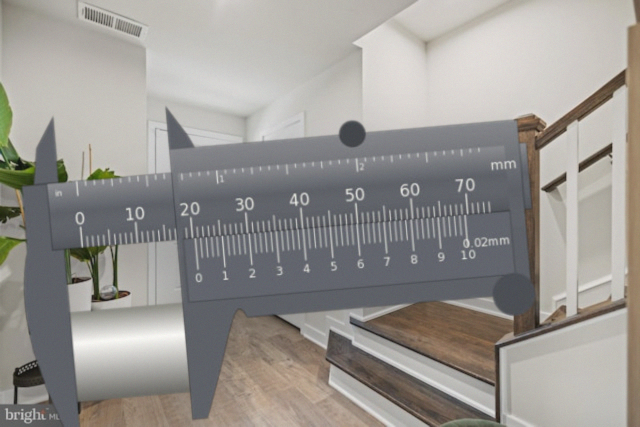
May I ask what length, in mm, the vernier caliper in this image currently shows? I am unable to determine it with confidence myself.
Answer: 20.5 mm
